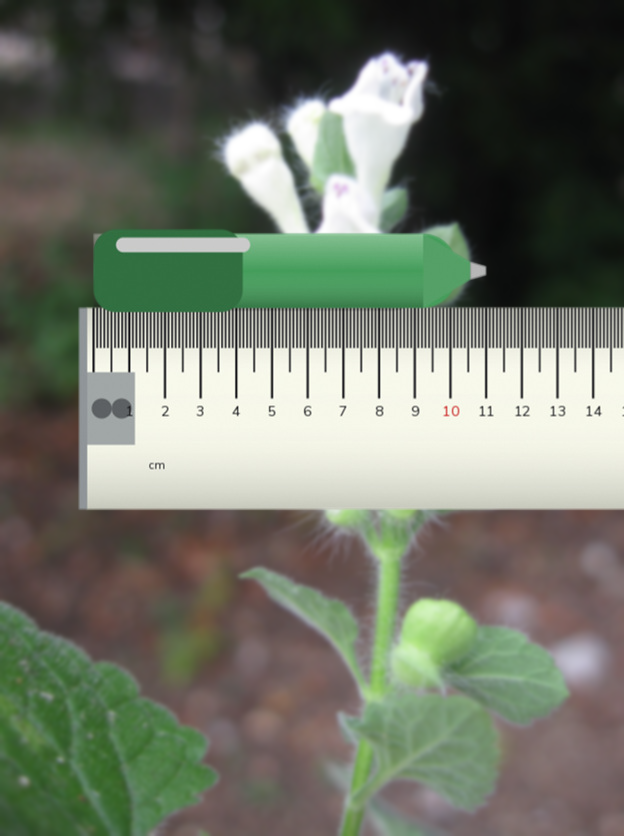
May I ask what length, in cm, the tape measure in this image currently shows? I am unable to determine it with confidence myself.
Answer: 11 cm
